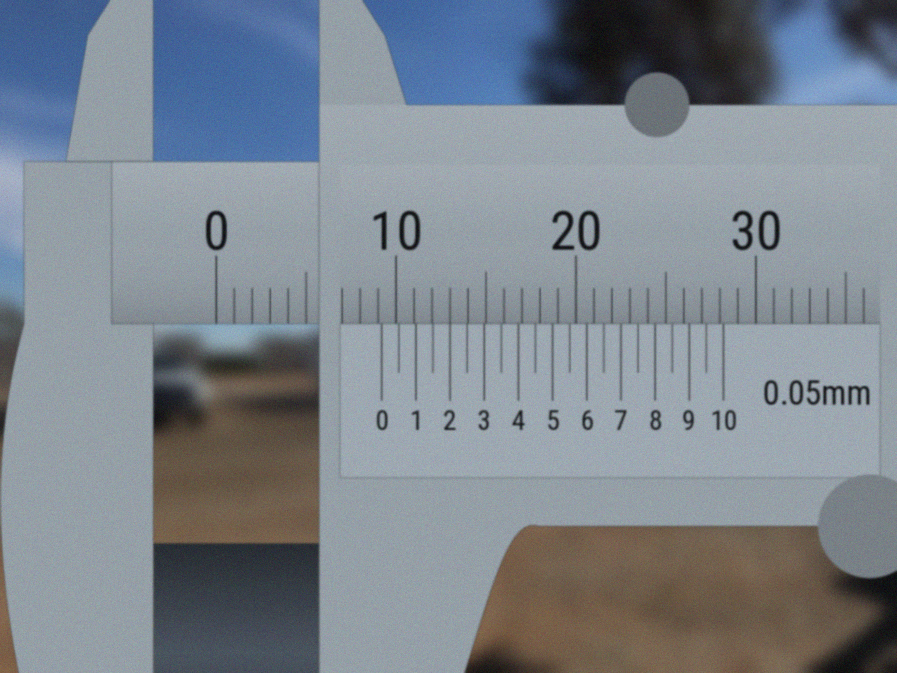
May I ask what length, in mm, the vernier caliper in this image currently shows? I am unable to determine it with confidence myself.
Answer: 9.2 mm
